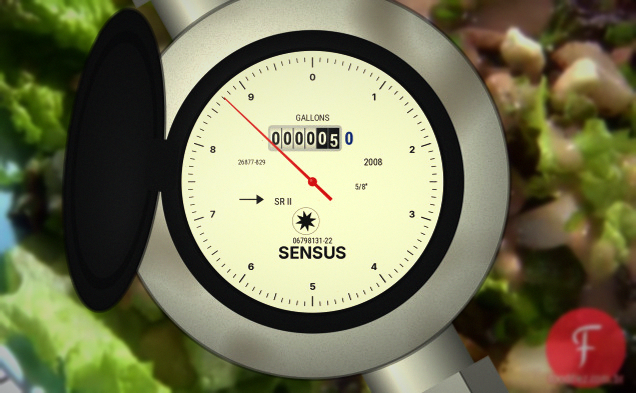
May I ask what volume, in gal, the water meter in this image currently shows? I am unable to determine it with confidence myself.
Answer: 48.7 gal
